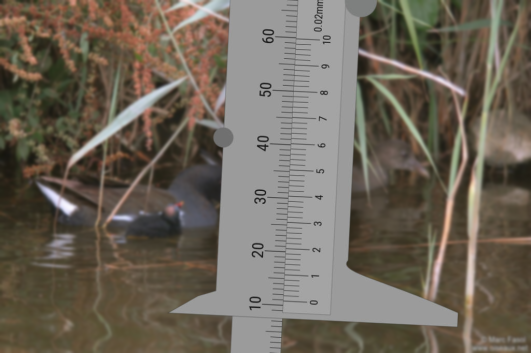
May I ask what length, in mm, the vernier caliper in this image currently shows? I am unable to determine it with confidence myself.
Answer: 10.8 mm
